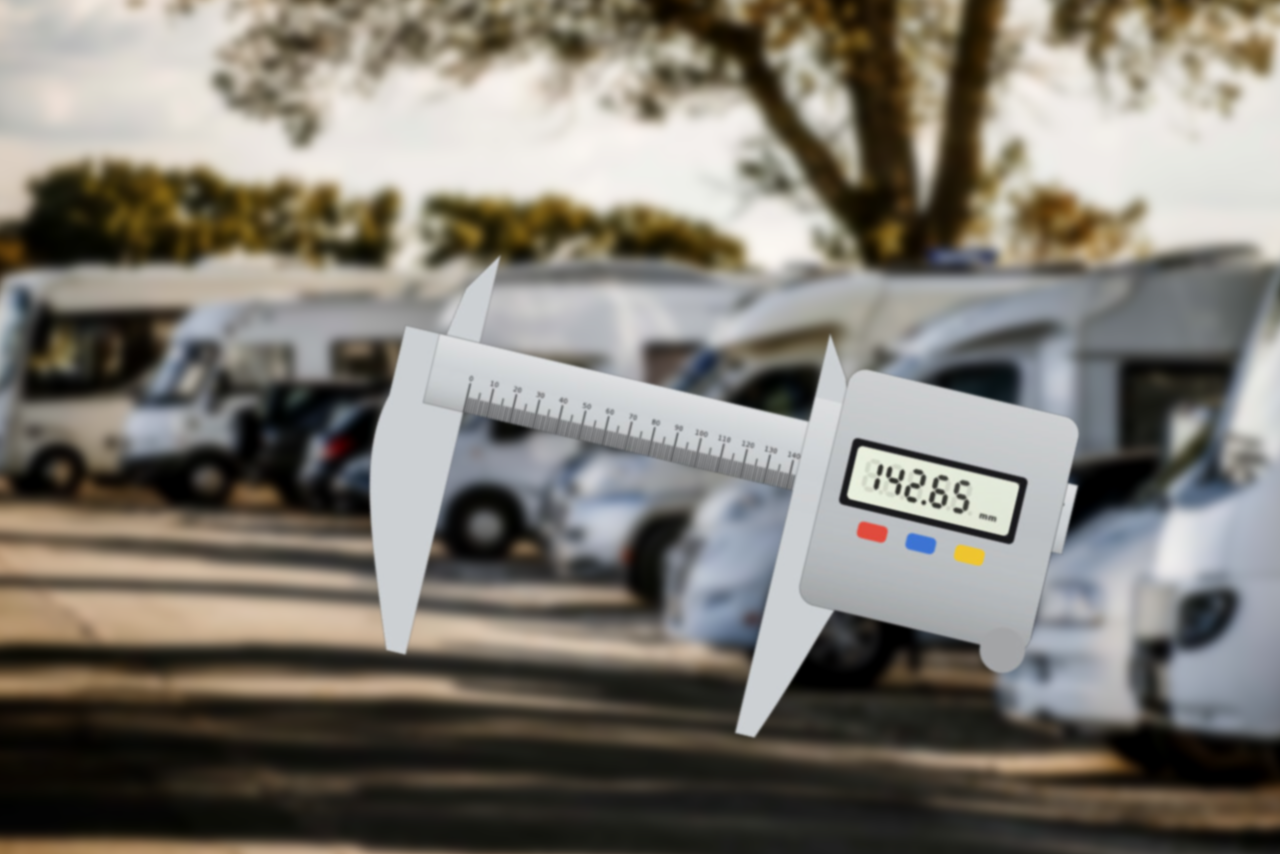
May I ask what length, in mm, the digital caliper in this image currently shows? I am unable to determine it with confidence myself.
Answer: 142.65 mm
